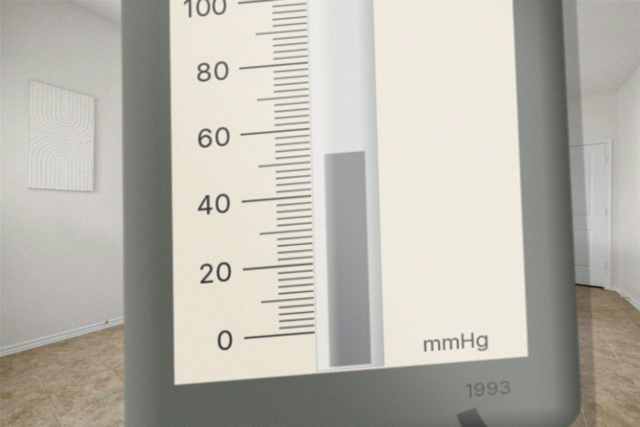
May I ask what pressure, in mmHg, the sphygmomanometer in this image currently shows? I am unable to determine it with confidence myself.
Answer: 52 mmHg
